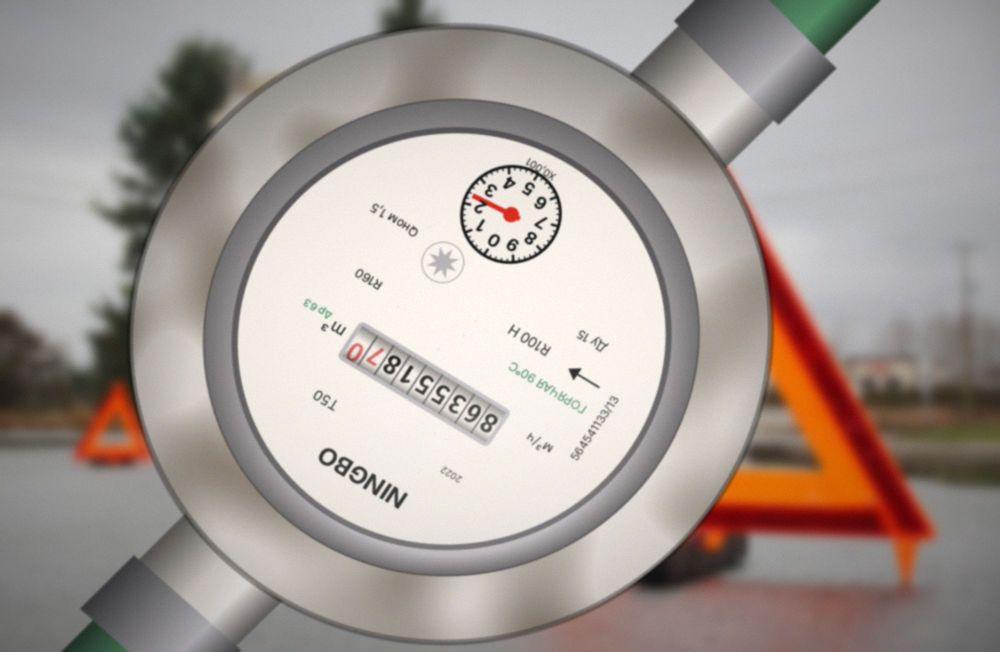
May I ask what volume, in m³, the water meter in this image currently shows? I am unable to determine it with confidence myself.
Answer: 8635518.702 m³
